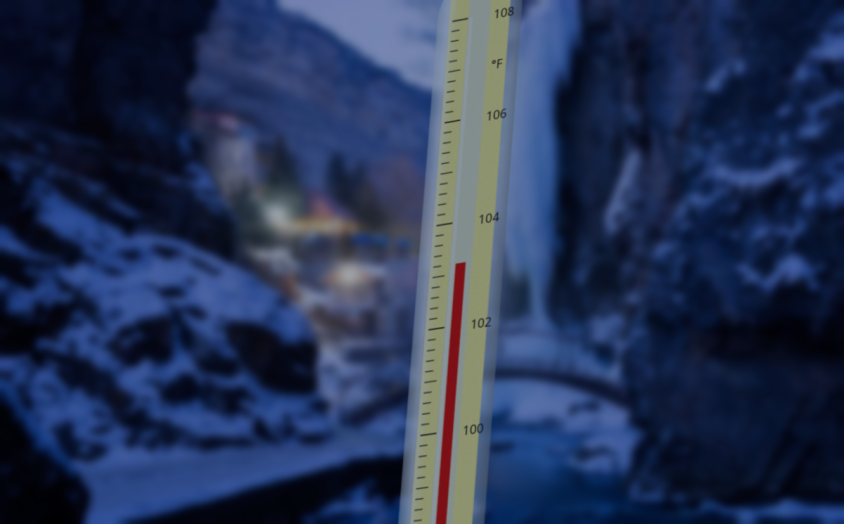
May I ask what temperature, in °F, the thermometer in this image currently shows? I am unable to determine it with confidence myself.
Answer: 103.2 °F
